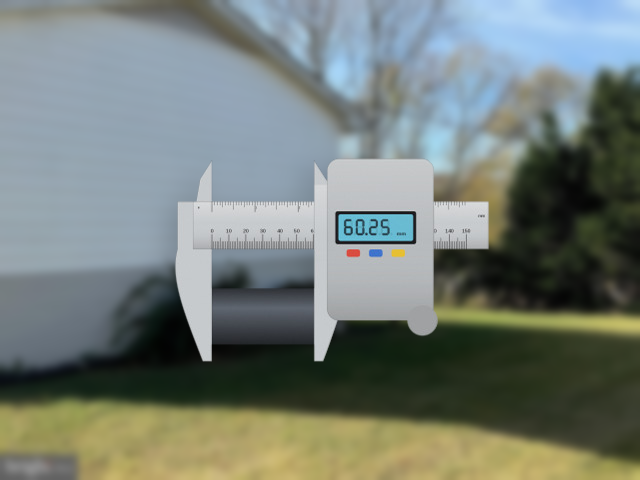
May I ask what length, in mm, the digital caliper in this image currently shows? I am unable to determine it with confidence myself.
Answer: 60.25 mm
